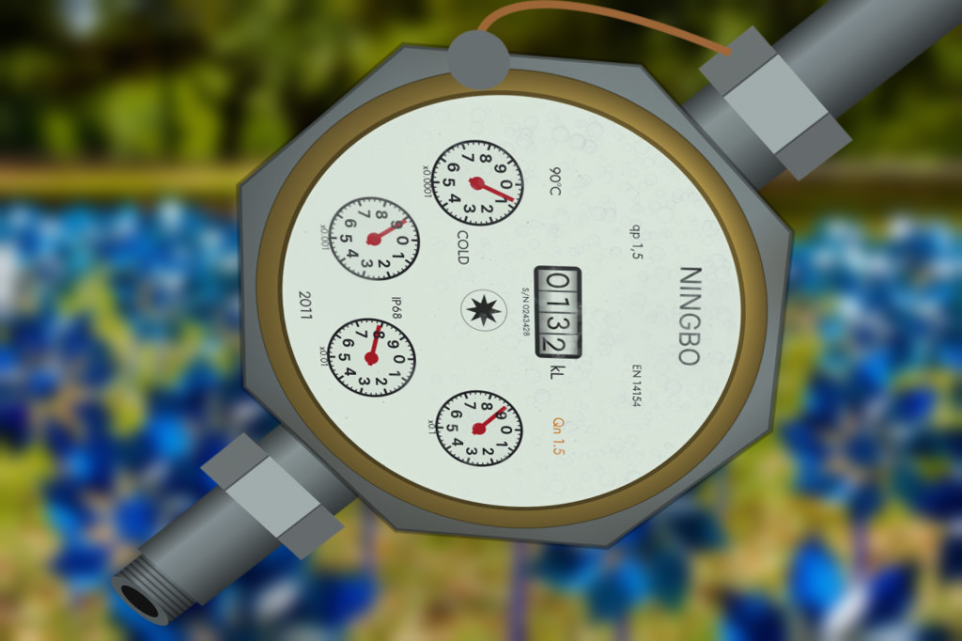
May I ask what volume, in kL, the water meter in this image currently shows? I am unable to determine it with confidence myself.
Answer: 131.8790 kL
